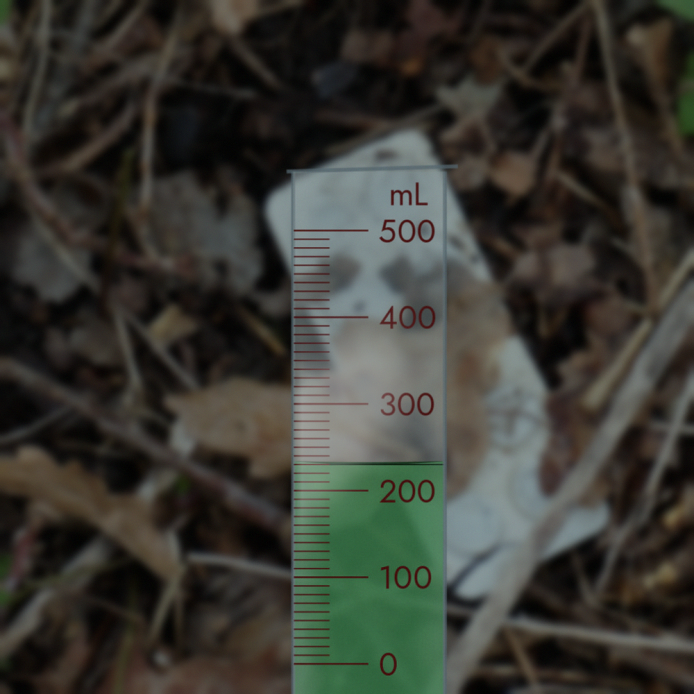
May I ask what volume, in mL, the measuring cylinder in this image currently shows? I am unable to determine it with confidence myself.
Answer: 230 mL
